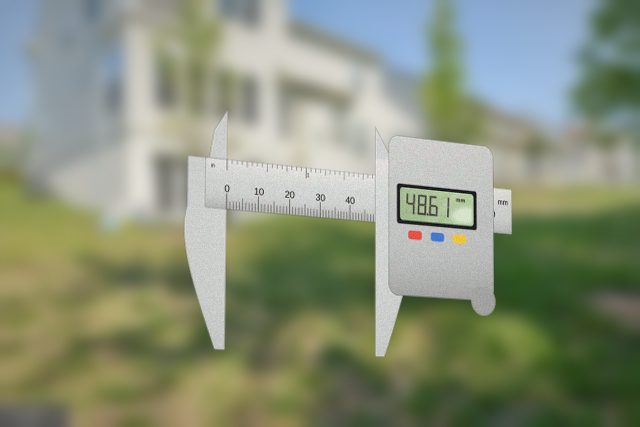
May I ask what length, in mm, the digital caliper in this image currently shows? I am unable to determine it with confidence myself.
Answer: 48.61 mm
